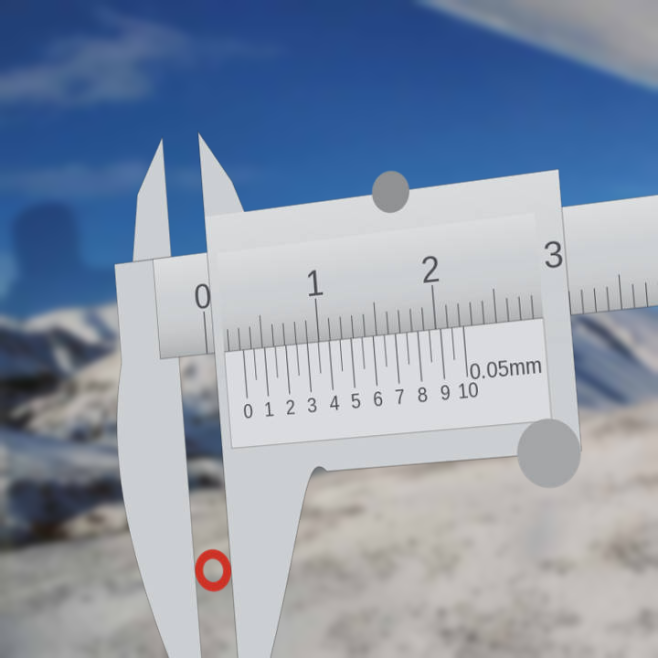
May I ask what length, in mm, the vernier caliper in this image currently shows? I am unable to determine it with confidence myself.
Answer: 3.3 mm
